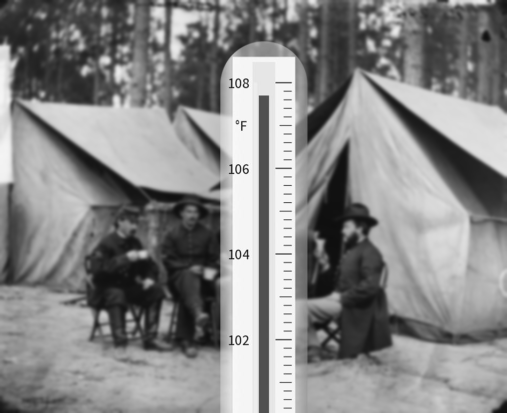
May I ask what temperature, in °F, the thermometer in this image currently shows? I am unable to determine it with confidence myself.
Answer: 107.7 °F
